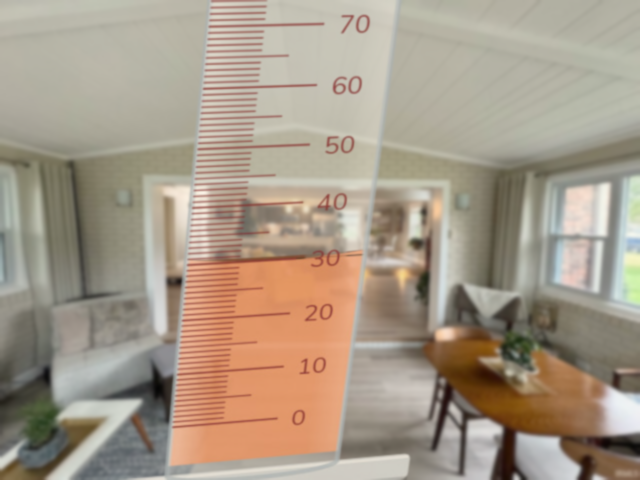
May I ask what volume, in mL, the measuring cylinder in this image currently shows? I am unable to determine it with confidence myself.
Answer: 30 mL
